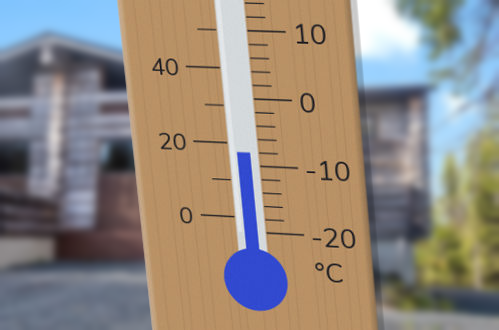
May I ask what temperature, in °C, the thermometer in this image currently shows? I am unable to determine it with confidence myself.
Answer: -8 °C
